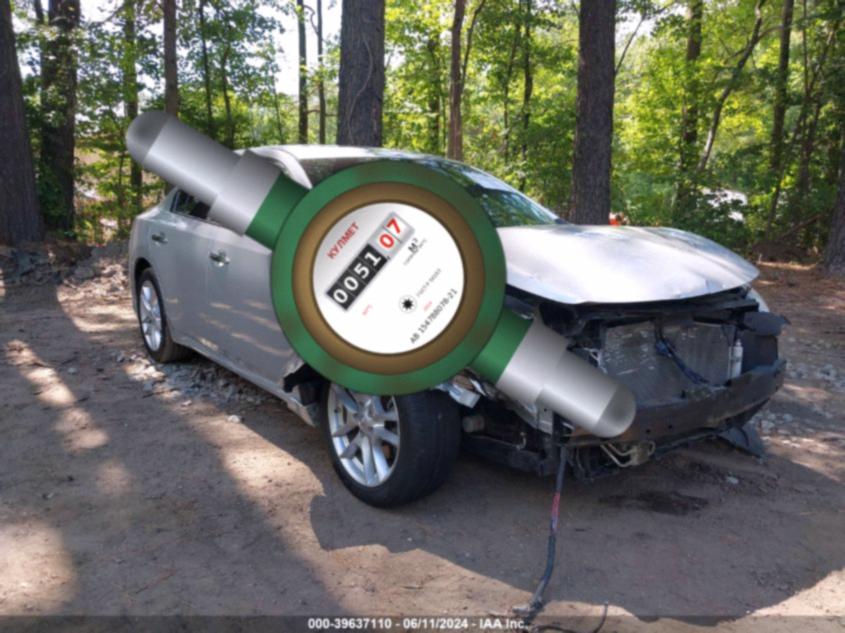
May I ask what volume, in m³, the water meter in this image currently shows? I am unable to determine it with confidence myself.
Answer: 51.07 m³
